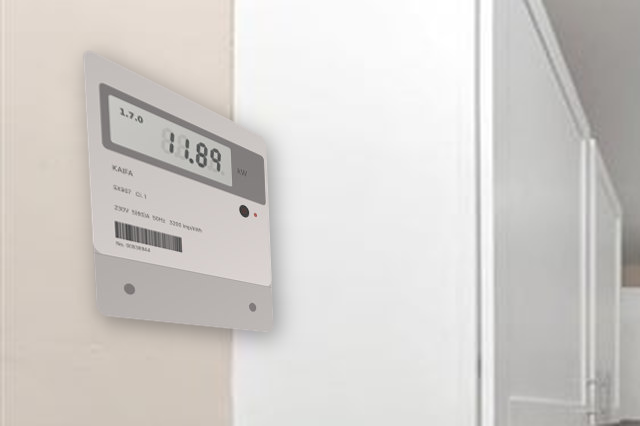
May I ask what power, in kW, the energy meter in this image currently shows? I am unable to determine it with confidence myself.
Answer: 11.89 kW
